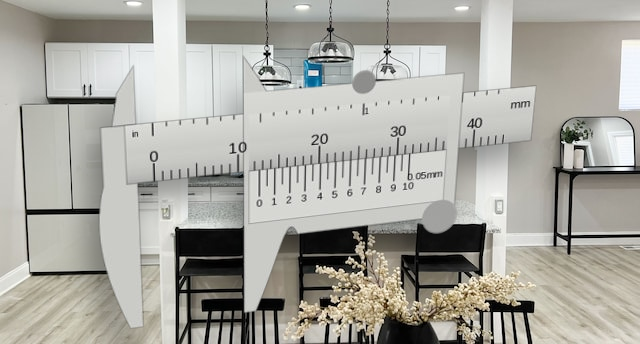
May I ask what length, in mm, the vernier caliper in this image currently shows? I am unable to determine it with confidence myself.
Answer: 12.6 mm
